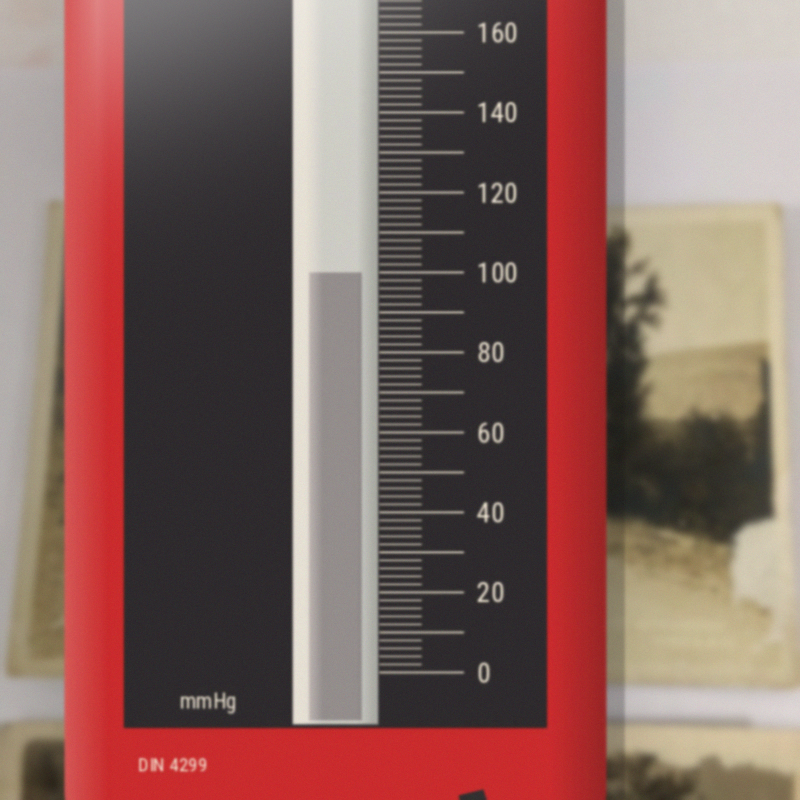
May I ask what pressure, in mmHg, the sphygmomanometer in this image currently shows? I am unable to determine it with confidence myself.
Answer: 100 mmHg
